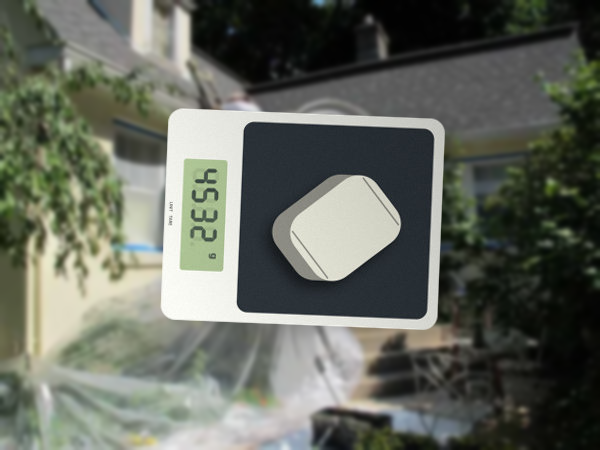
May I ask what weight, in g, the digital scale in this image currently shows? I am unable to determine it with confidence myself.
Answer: 4532 g
